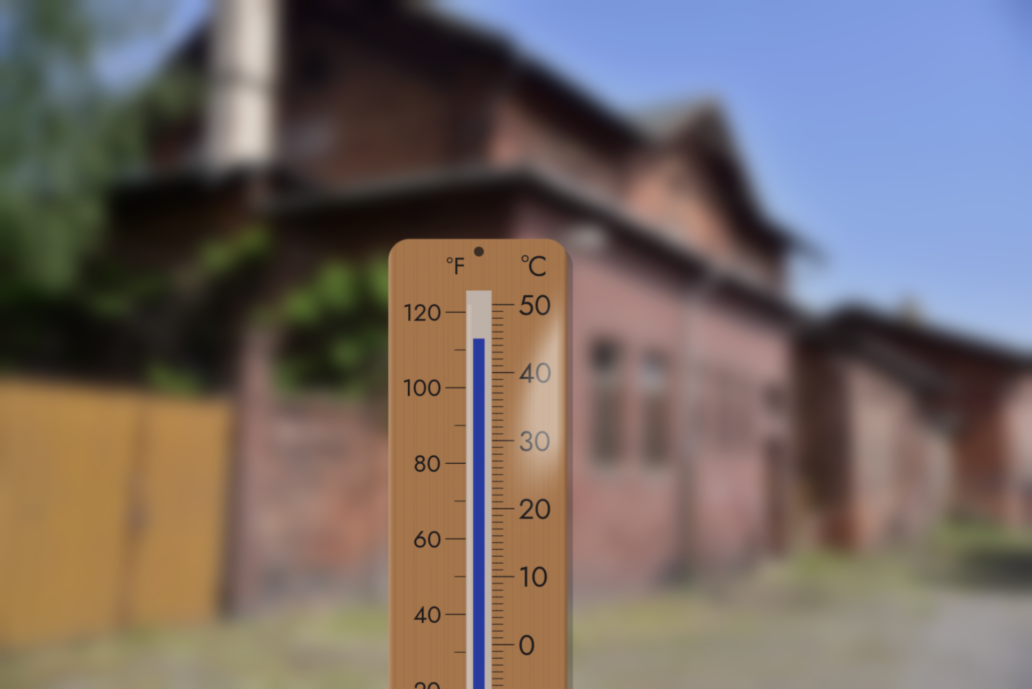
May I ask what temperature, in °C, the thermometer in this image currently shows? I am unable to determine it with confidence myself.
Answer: 45 °C
